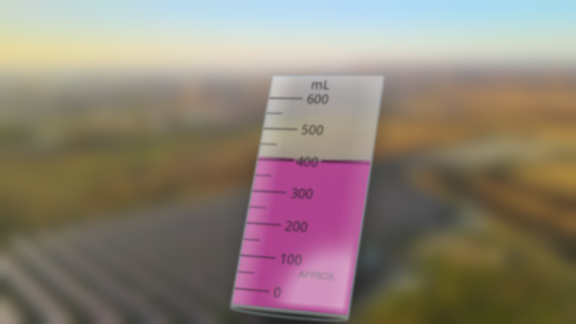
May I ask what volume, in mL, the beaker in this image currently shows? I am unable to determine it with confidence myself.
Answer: 400 mL
